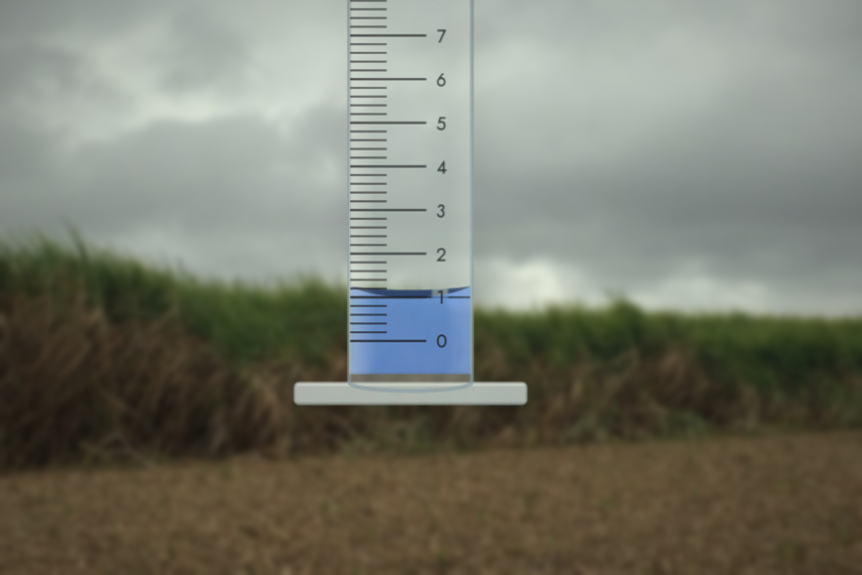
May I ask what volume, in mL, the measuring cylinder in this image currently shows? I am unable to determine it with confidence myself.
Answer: 1 mL
